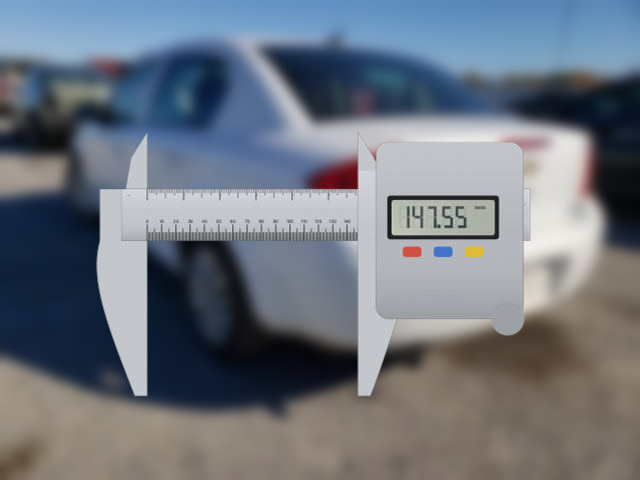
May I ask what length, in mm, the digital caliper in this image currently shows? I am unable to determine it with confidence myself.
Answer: 147.55 mm
